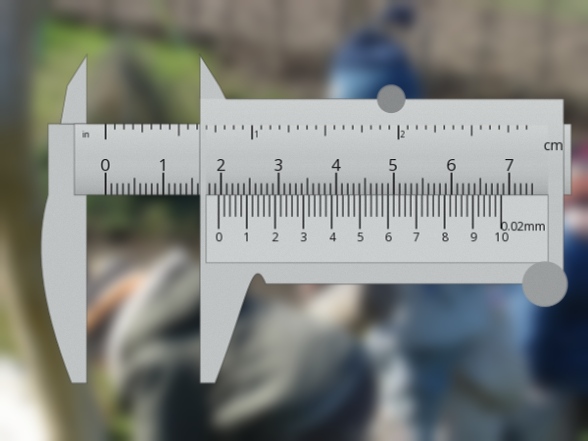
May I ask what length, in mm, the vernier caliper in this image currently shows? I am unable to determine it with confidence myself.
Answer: 19.6 mm
